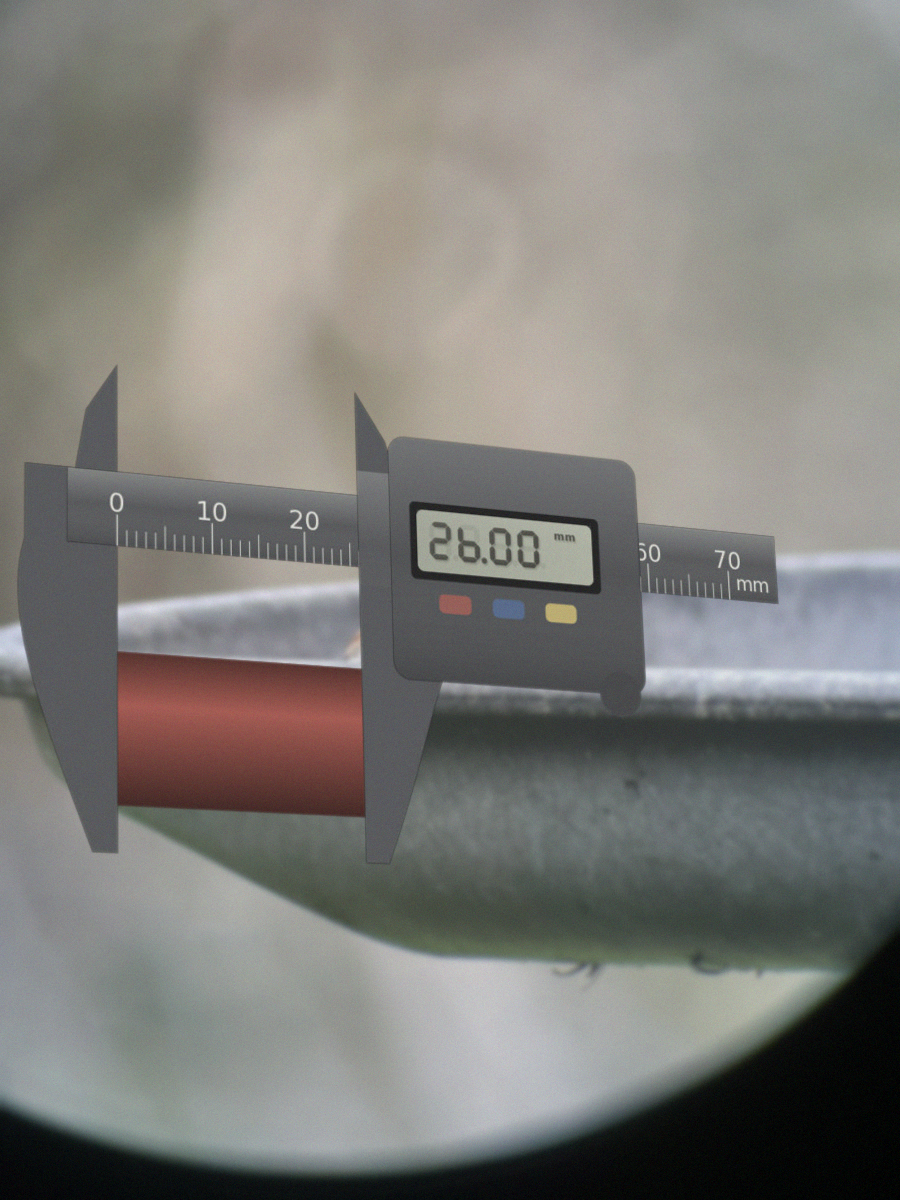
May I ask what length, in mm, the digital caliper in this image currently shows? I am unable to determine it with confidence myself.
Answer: 26.00 mm
